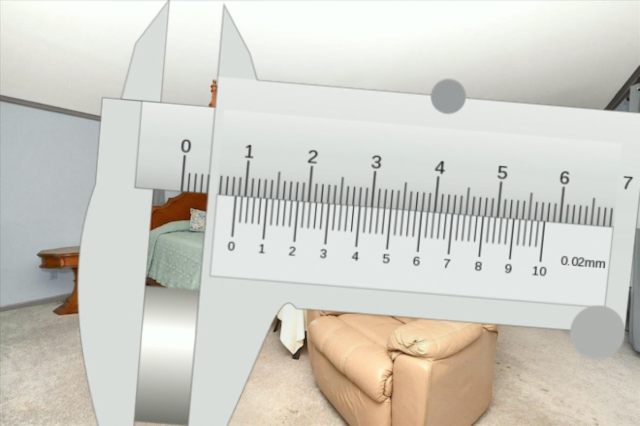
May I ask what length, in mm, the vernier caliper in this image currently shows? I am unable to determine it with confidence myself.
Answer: 8.5 mm
